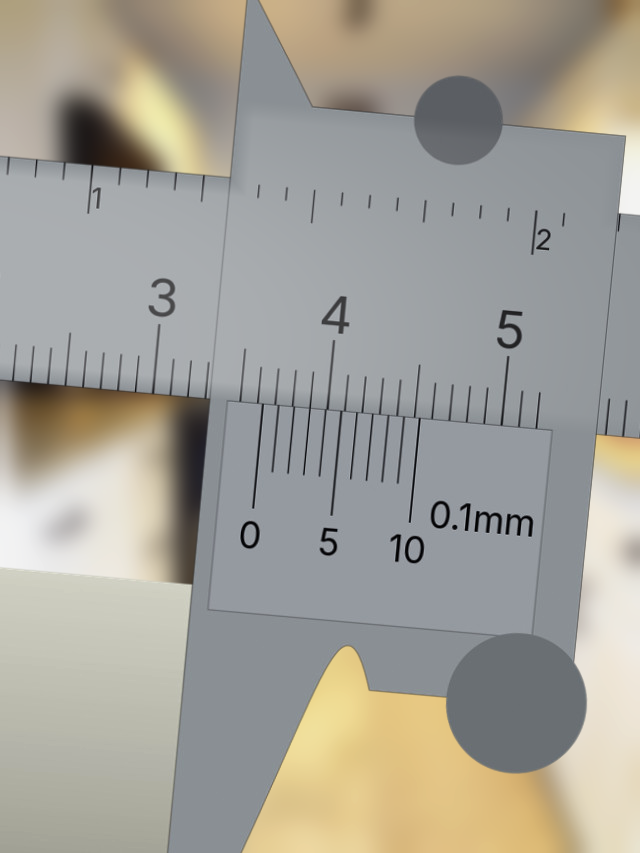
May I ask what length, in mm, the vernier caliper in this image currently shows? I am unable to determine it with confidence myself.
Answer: 36.3 mm
